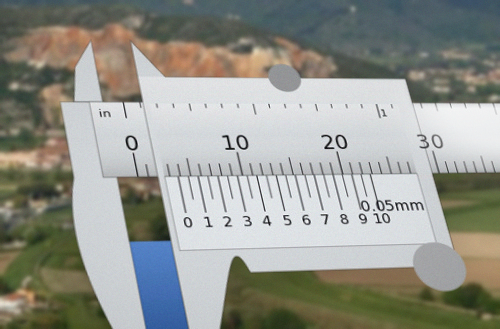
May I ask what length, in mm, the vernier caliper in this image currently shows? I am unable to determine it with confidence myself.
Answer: 3.8 mm
